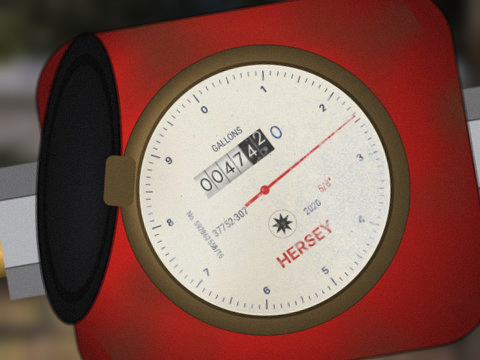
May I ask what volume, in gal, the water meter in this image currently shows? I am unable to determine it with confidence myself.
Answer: 47422.4 gal
